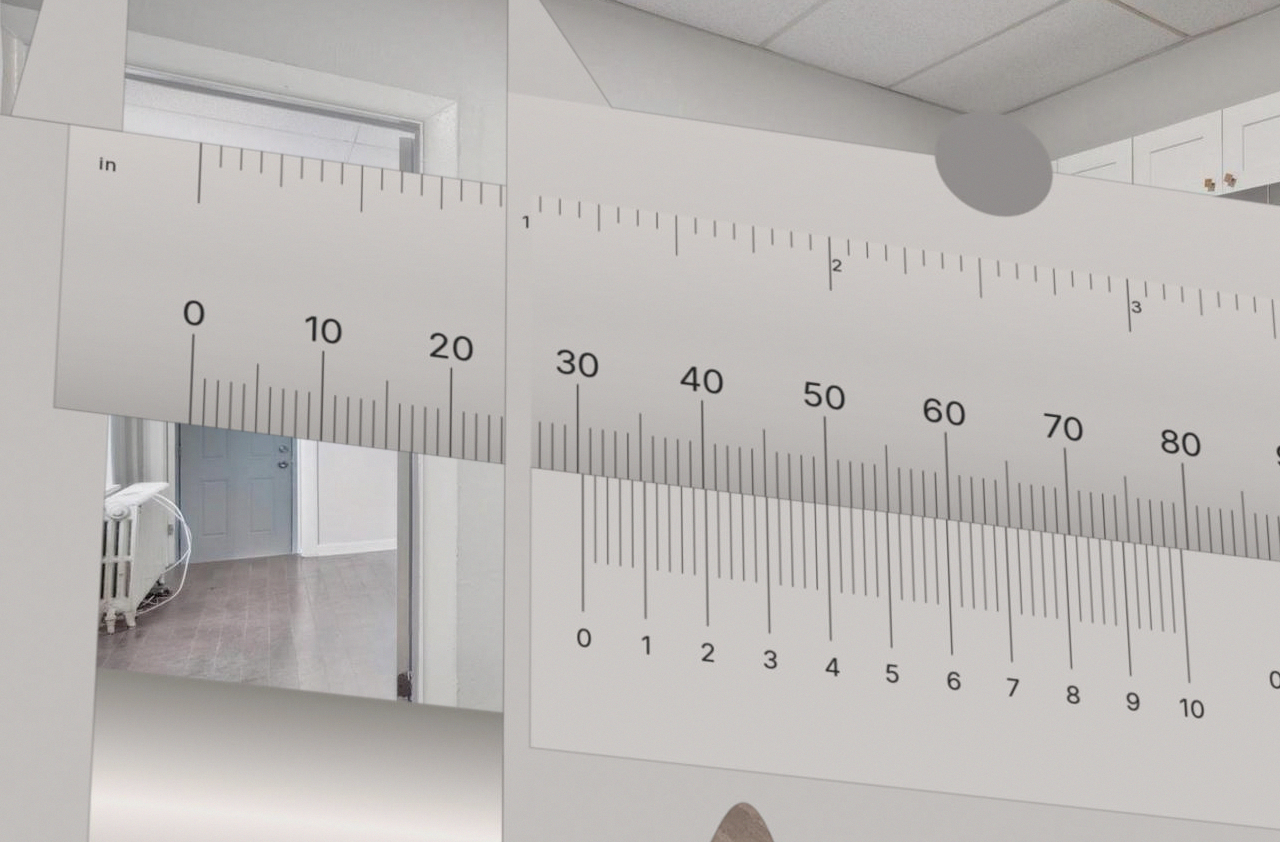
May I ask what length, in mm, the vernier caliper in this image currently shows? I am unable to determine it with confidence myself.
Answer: 30.4 mm
